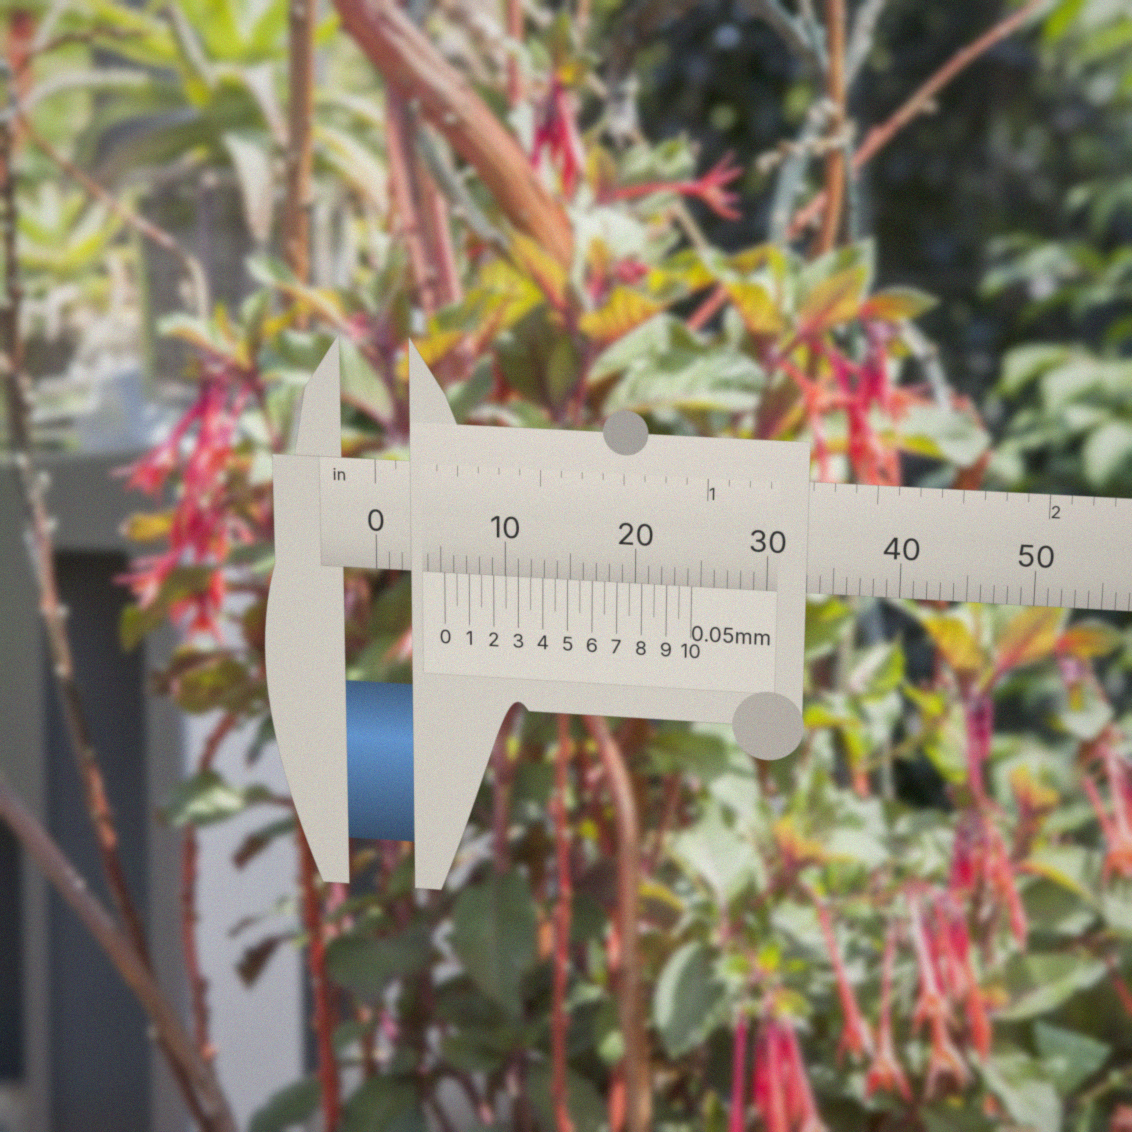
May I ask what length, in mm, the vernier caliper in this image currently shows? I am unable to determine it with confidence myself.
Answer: 5.3 mm
